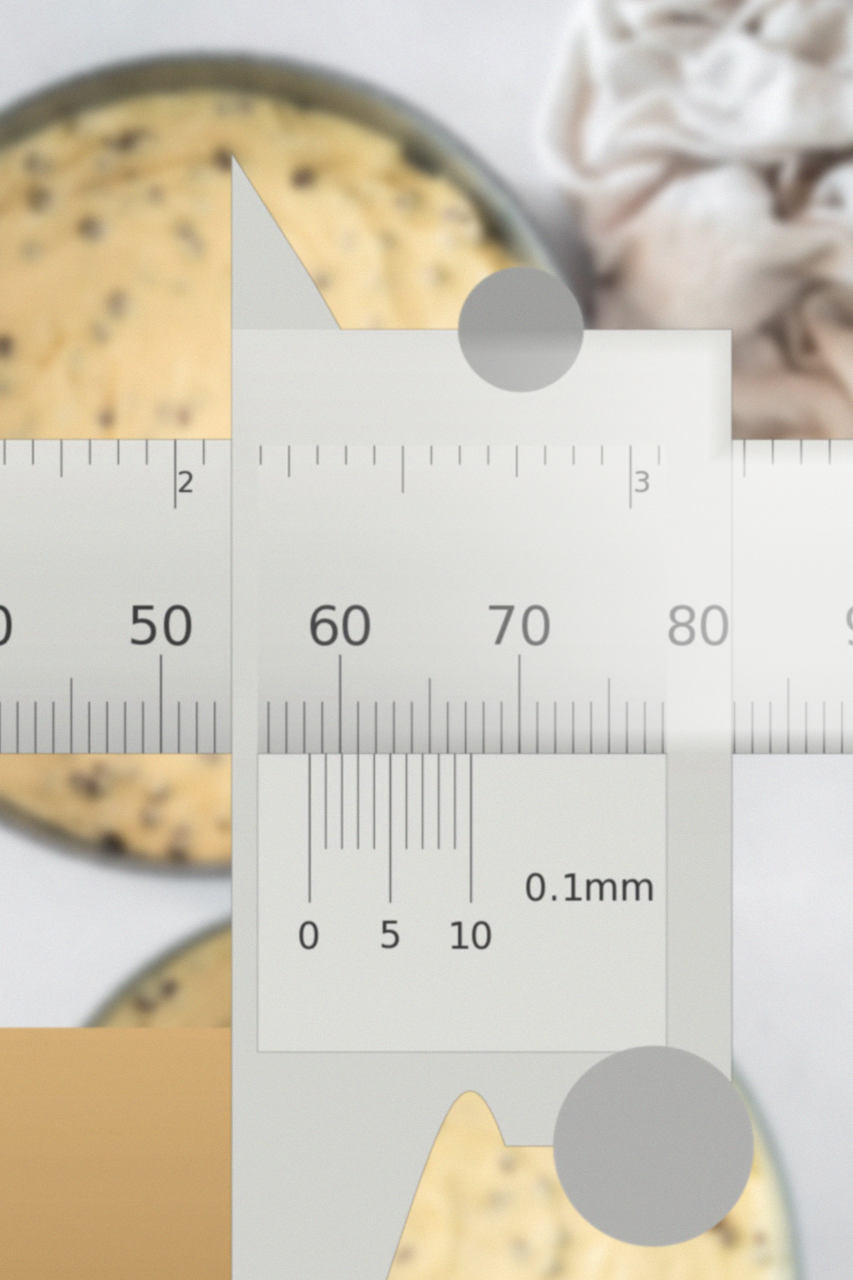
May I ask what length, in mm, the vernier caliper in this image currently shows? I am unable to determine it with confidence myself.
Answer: 58.3 mm
